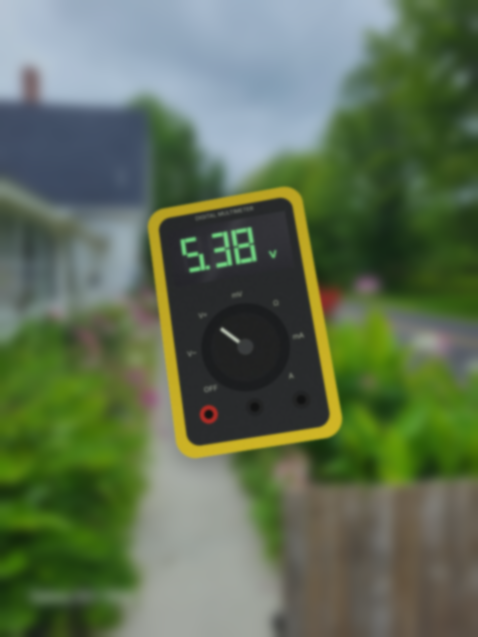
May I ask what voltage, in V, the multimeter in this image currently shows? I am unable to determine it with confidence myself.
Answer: 5.38 V
